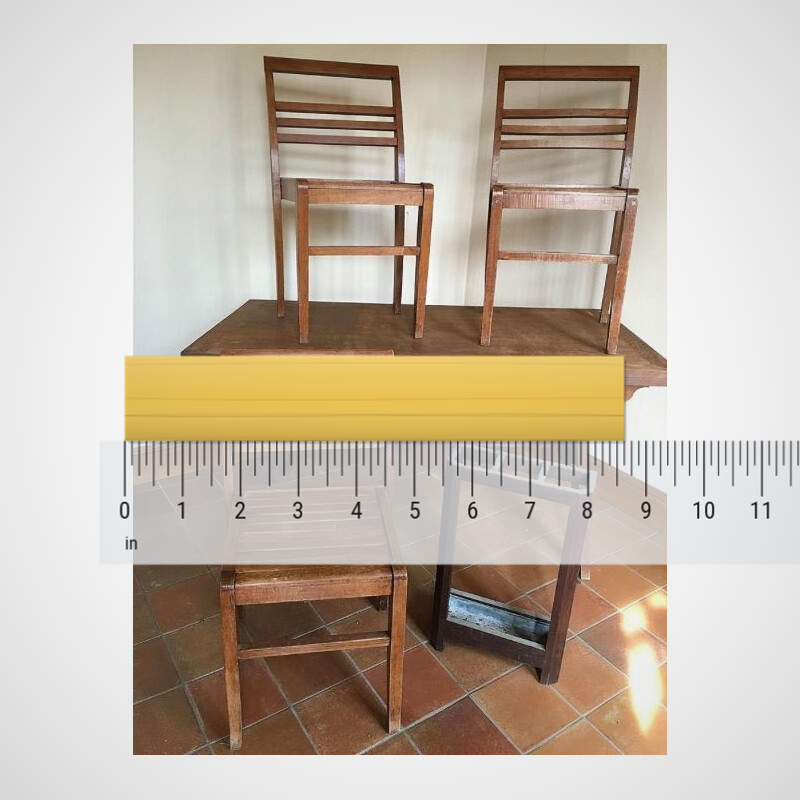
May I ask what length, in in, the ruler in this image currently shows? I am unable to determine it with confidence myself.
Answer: 8.625 in
